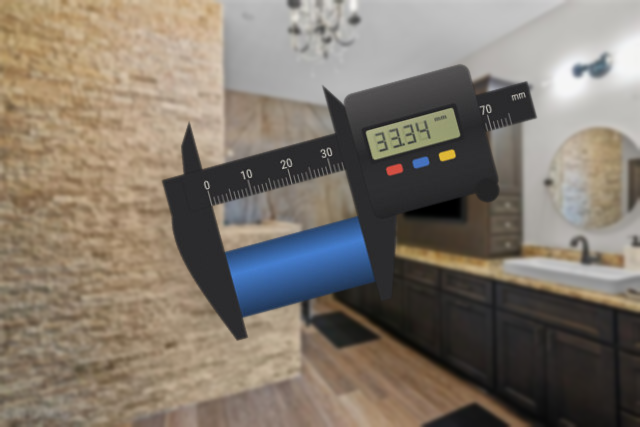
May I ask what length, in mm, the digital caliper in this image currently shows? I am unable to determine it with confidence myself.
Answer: 33.34 mm
